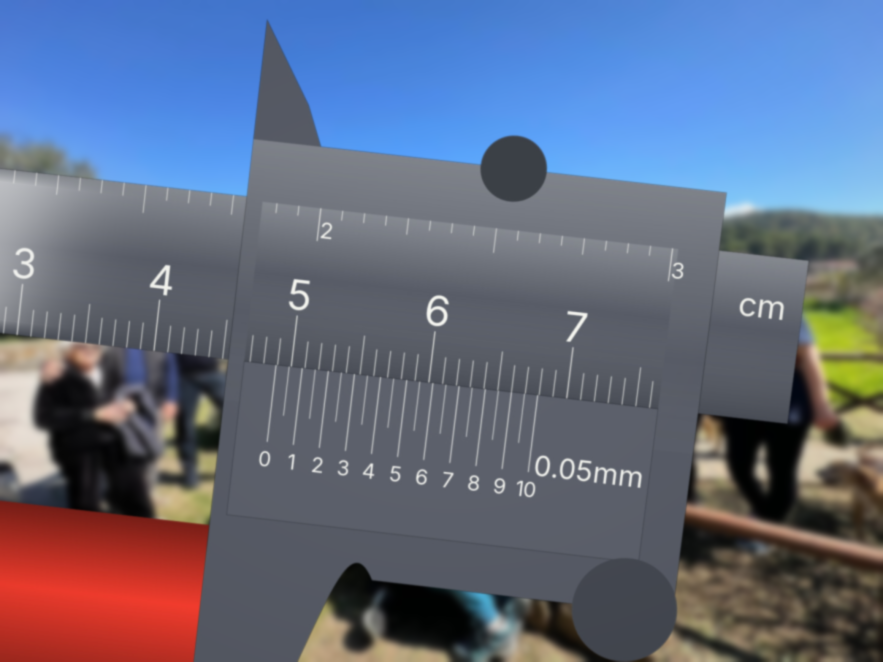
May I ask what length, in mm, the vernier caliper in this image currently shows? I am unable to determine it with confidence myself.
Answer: 48.9 mm
